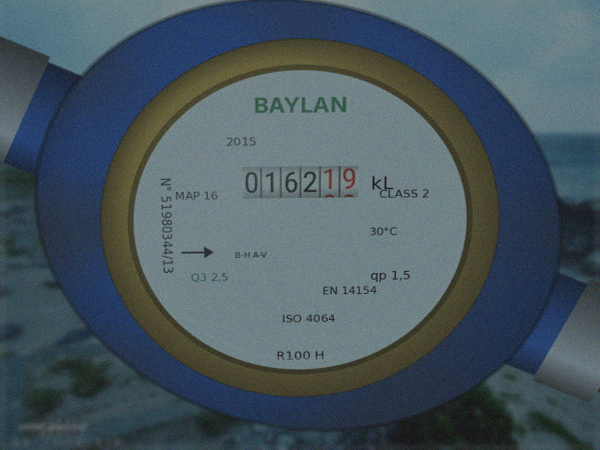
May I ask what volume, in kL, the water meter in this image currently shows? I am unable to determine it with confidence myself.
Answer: 162.19 kL
